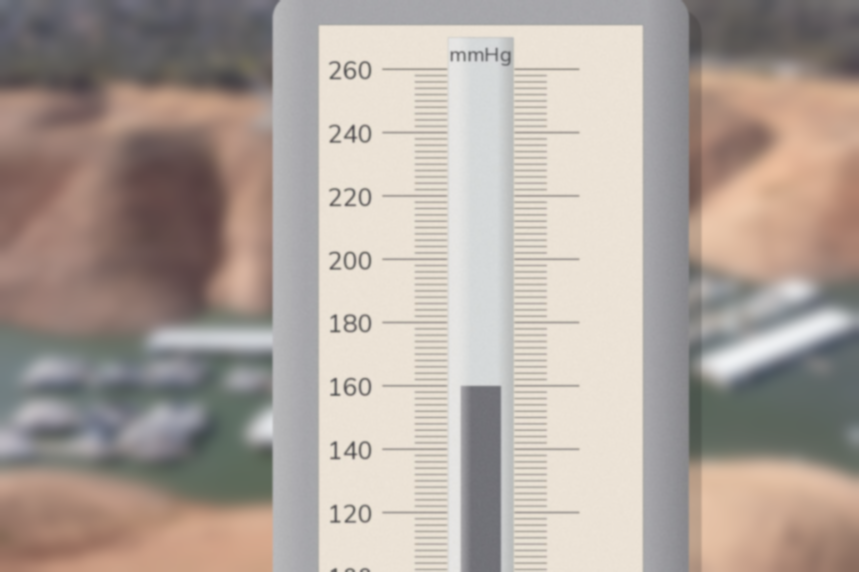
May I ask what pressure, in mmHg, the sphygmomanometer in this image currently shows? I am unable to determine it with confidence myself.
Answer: 160 mmHg
